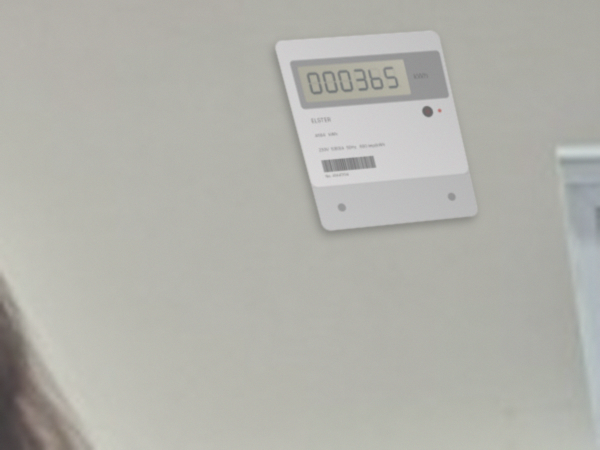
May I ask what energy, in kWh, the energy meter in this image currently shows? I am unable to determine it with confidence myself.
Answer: 365 kWh
